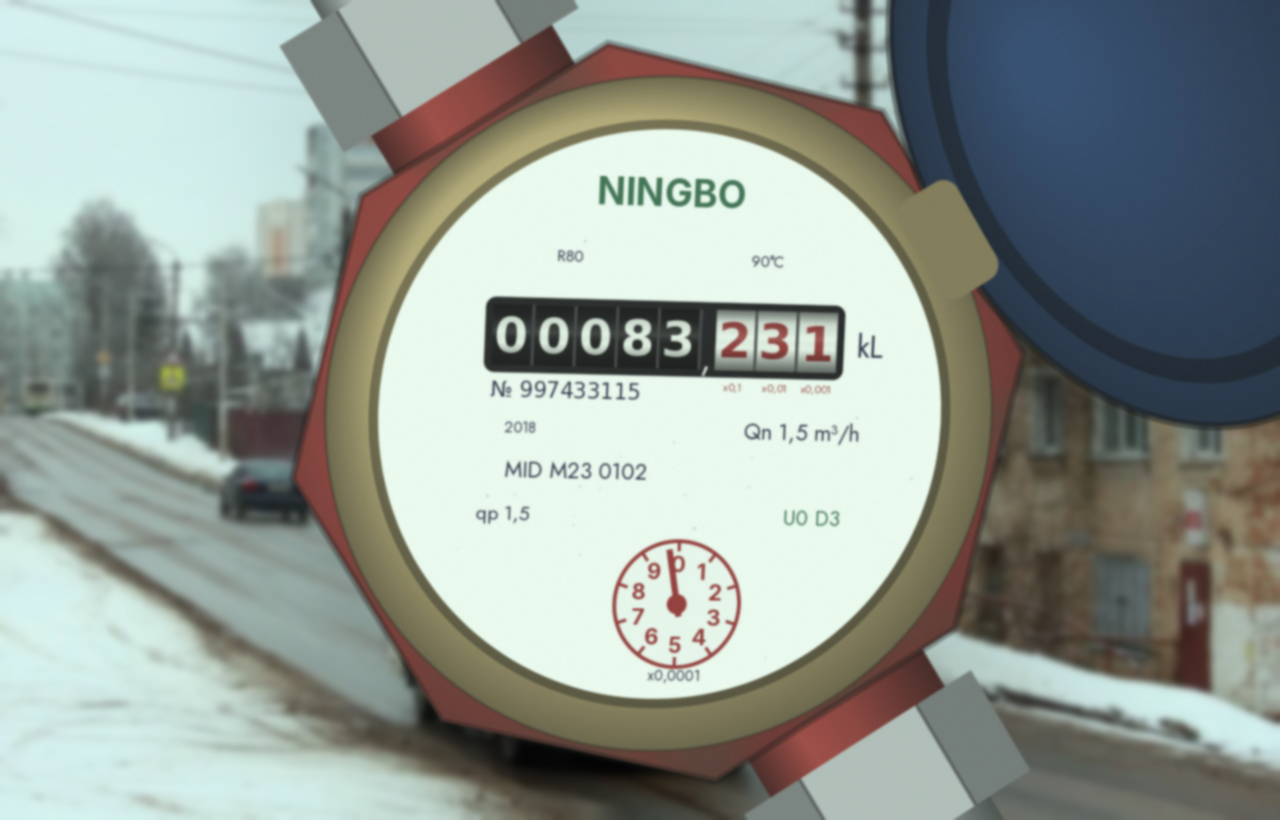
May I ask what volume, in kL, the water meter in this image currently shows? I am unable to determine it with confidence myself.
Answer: 83.2309 kL
